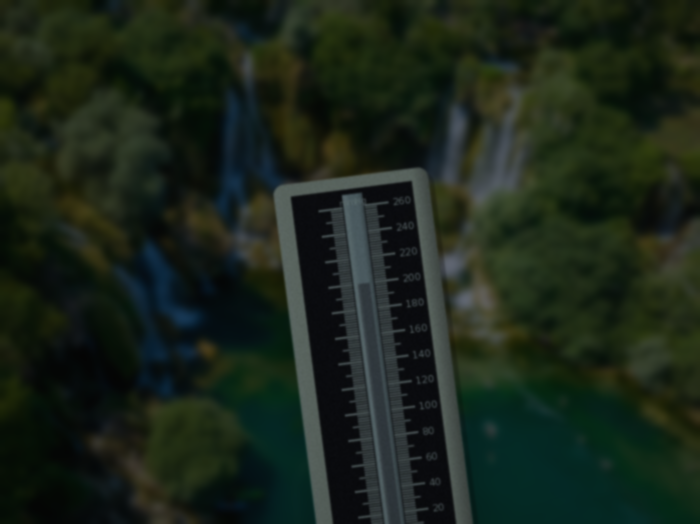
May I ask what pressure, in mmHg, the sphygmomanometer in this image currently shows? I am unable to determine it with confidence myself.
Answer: 200 mmHg
